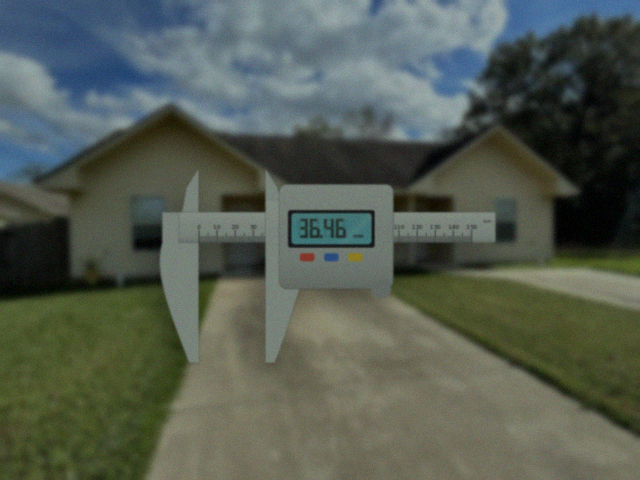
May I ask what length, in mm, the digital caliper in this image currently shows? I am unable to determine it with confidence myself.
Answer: 36.46 mm
